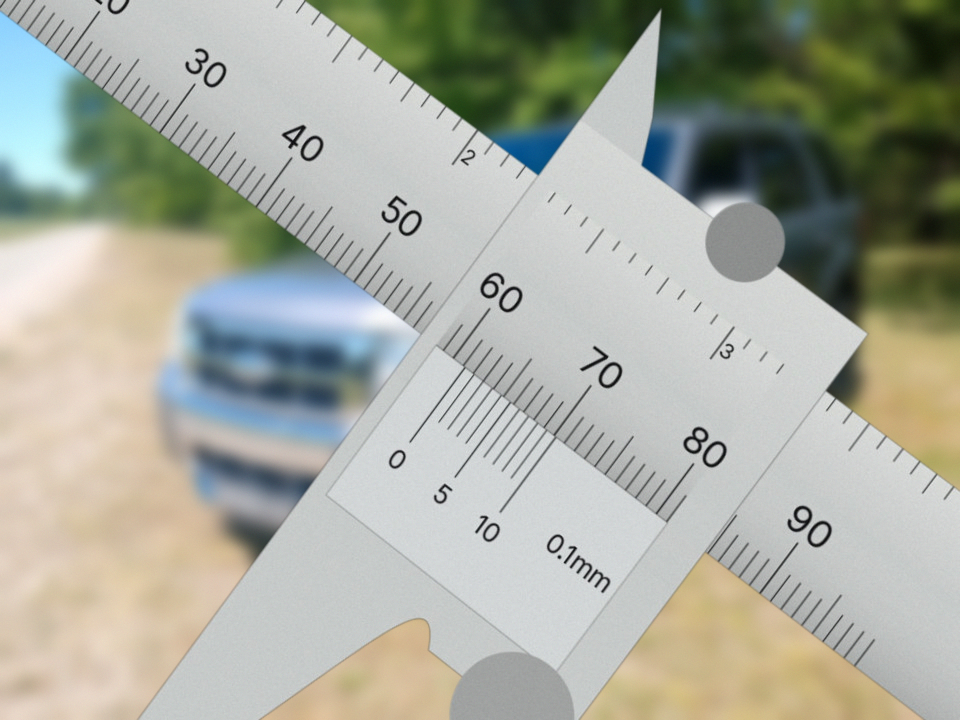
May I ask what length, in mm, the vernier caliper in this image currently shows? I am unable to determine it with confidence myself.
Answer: 61.2 mm
